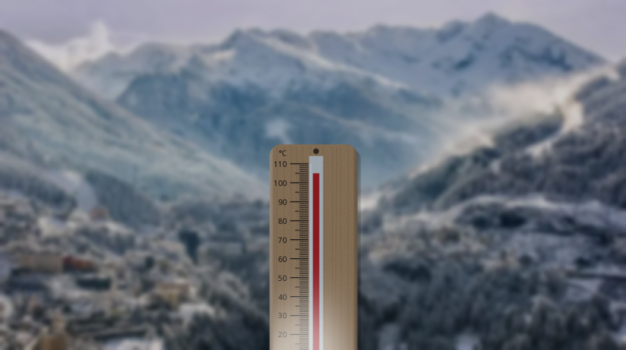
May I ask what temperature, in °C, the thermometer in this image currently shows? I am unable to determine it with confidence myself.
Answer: 105 °C
